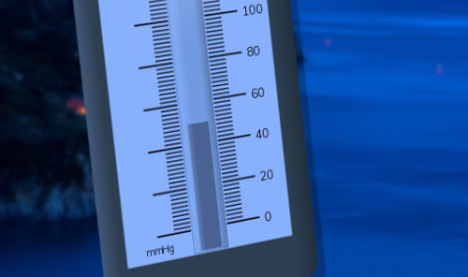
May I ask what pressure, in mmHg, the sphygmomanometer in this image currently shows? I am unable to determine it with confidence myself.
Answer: 50 mmHg
